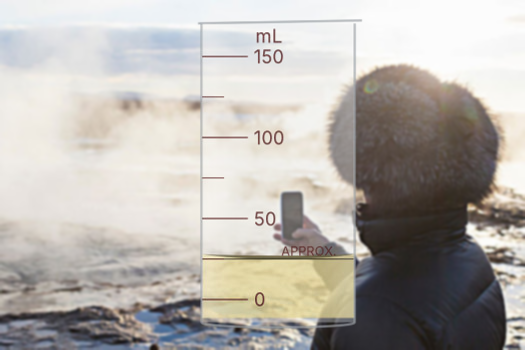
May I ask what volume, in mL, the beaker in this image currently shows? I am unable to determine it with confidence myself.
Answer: 25 mL
